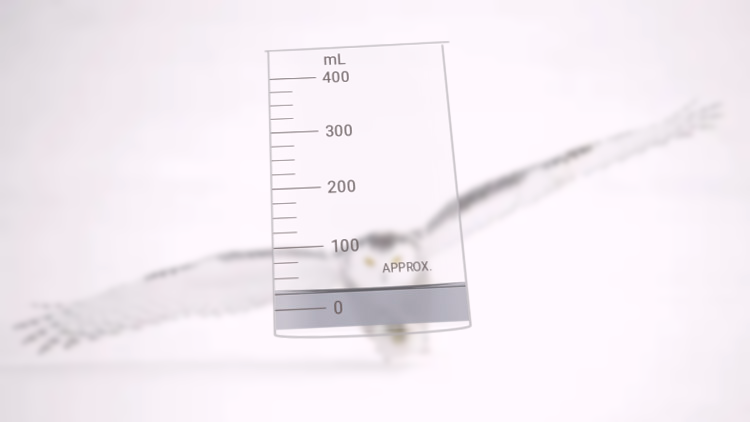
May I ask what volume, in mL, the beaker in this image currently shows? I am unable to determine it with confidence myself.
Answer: 25 mL
